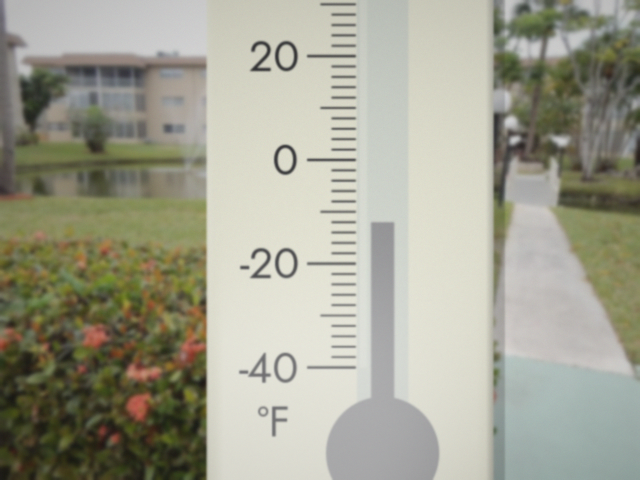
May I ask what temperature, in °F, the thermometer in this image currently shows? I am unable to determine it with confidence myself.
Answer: -12 °F
